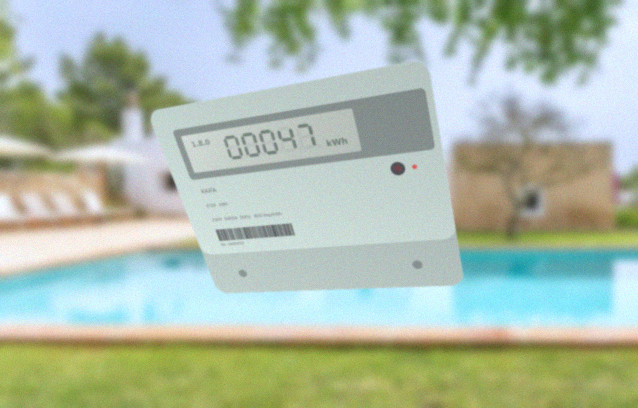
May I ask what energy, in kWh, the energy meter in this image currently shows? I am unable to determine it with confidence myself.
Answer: 47 kWh
